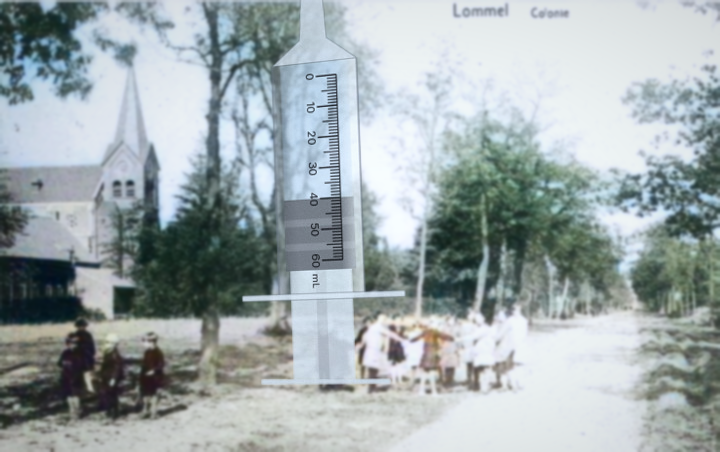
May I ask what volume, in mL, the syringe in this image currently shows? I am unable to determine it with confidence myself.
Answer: 40 mL
